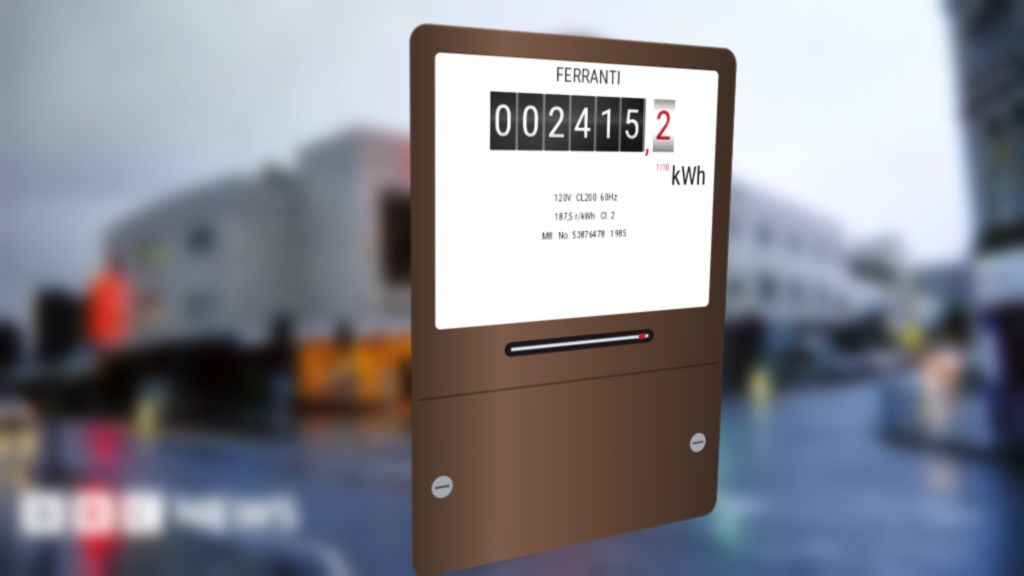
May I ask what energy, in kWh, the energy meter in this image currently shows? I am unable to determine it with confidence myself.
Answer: 2415.2 kWh
